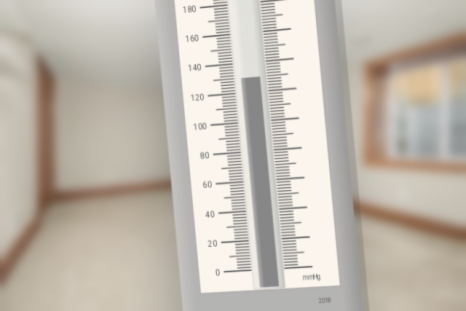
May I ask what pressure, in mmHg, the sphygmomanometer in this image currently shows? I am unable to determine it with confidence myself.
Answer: 130 mmHg
